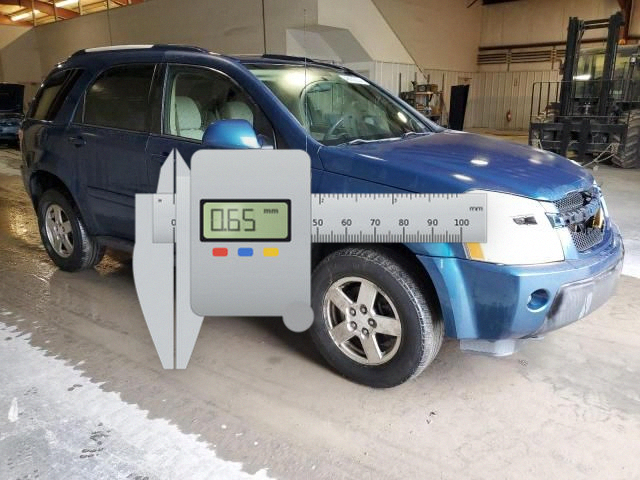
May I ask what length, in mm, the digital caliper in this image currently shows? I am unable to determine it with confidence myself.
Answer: 0.65 mm
